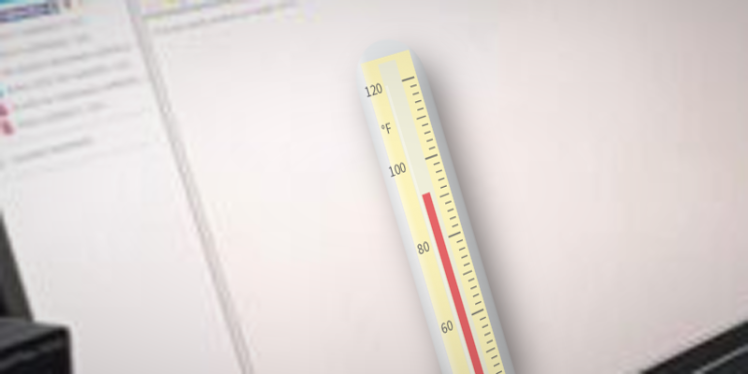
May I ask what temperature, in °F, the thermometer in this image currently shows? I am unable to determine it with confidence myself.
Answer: 92 °F
